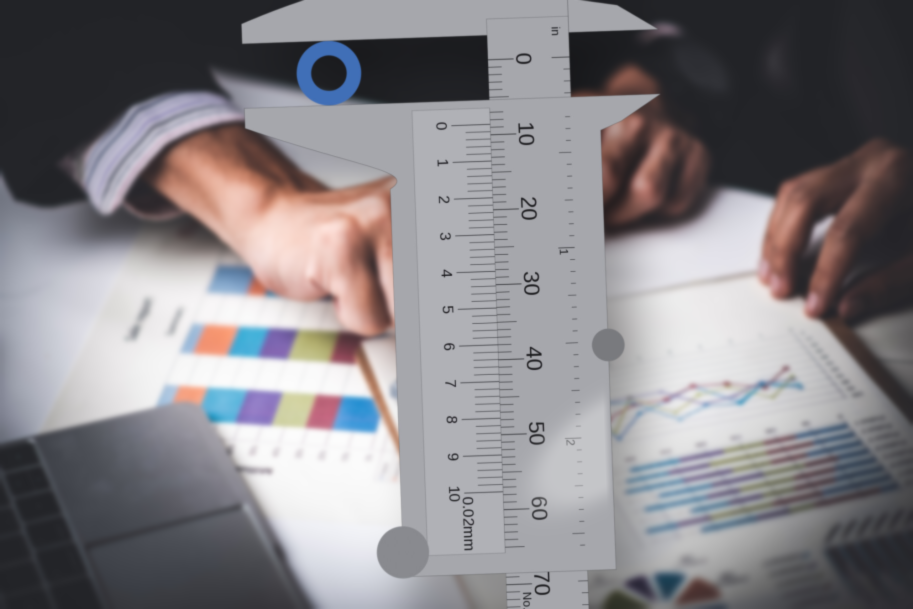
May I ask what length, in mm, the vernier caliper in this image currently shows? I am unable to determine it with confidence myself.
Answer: 8.6 mm
